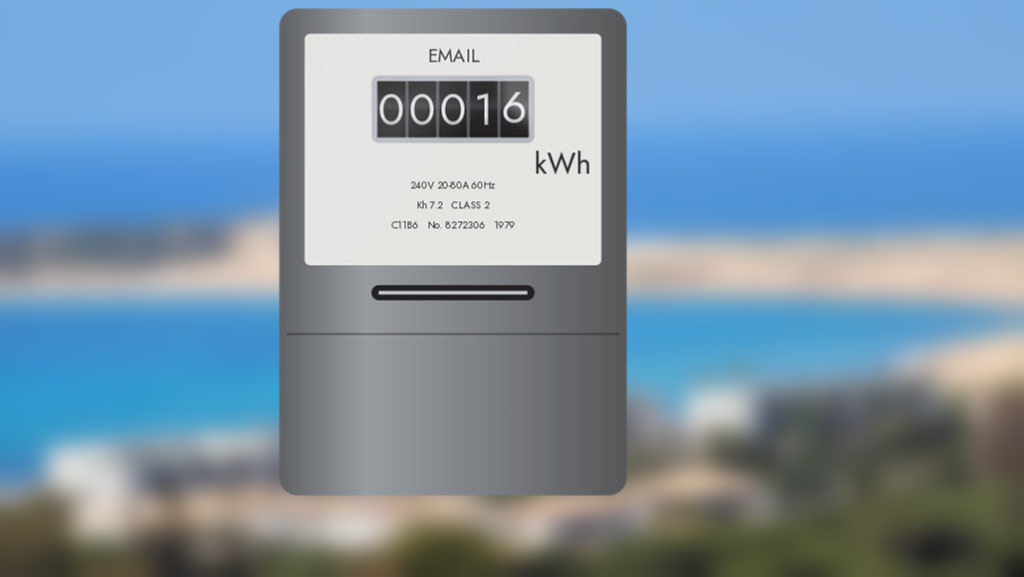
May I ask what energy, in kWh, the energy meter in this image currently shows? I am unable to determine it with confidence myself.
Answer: 16 kWh
